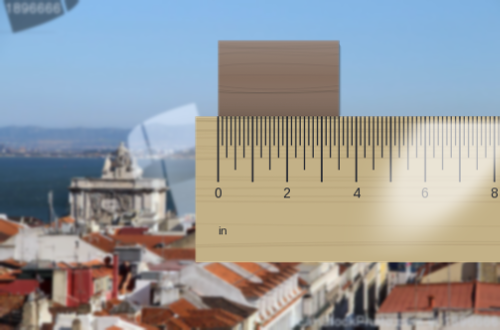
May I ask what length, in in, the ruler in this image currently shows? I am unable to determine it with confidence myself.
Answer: 3.5 in
